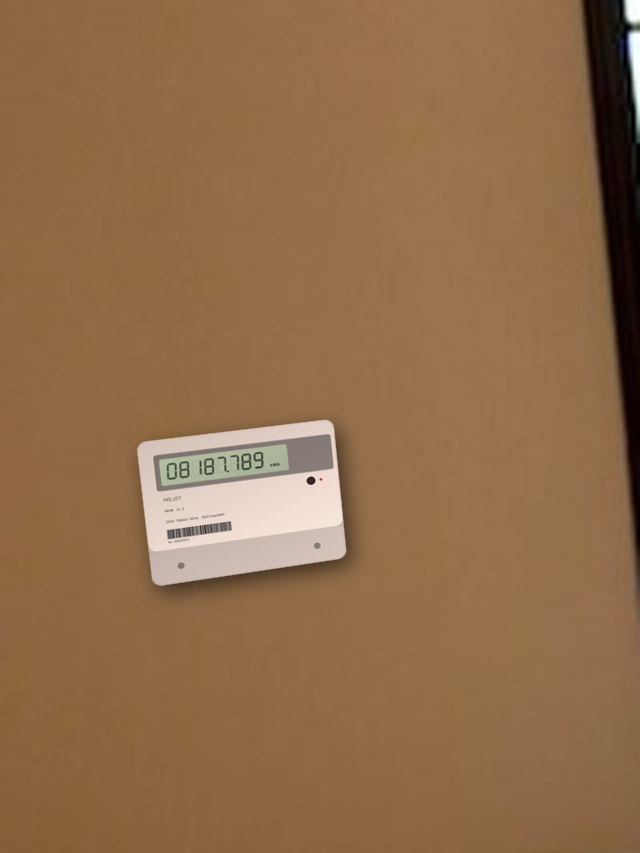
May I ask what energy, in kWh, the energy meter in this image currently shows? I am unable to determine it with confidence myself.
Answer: 8187.789 kWh
